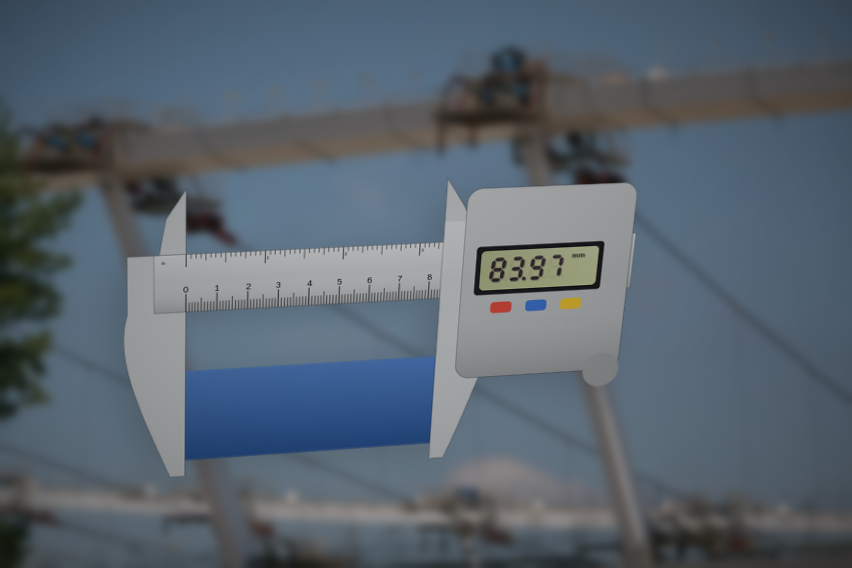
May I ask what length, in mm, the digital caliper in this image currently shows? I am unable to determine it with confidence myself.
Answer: 83.97 mm
